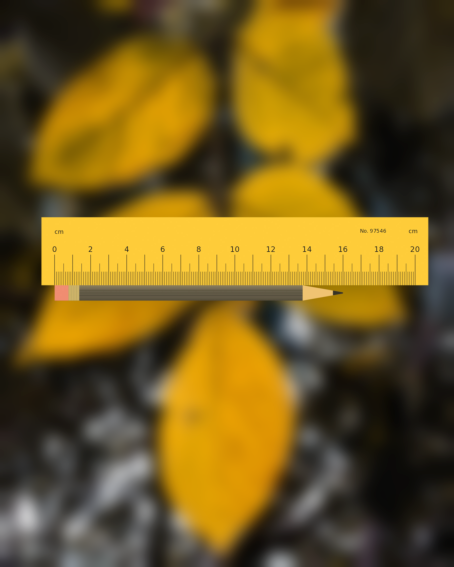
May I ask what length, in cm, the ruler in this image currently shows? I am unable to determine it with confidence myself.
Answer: 16 cm
